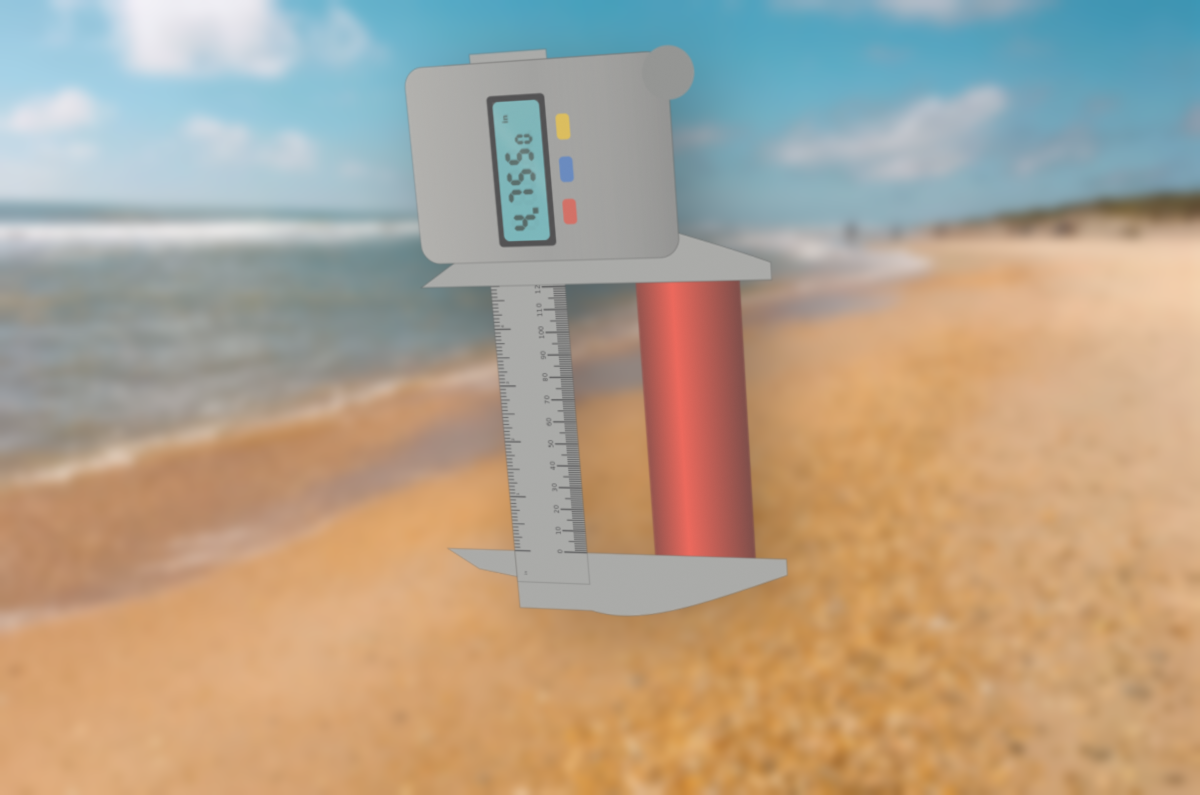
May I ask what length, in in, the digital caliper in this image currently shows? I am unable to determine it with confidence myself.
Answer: 4.7550 in
